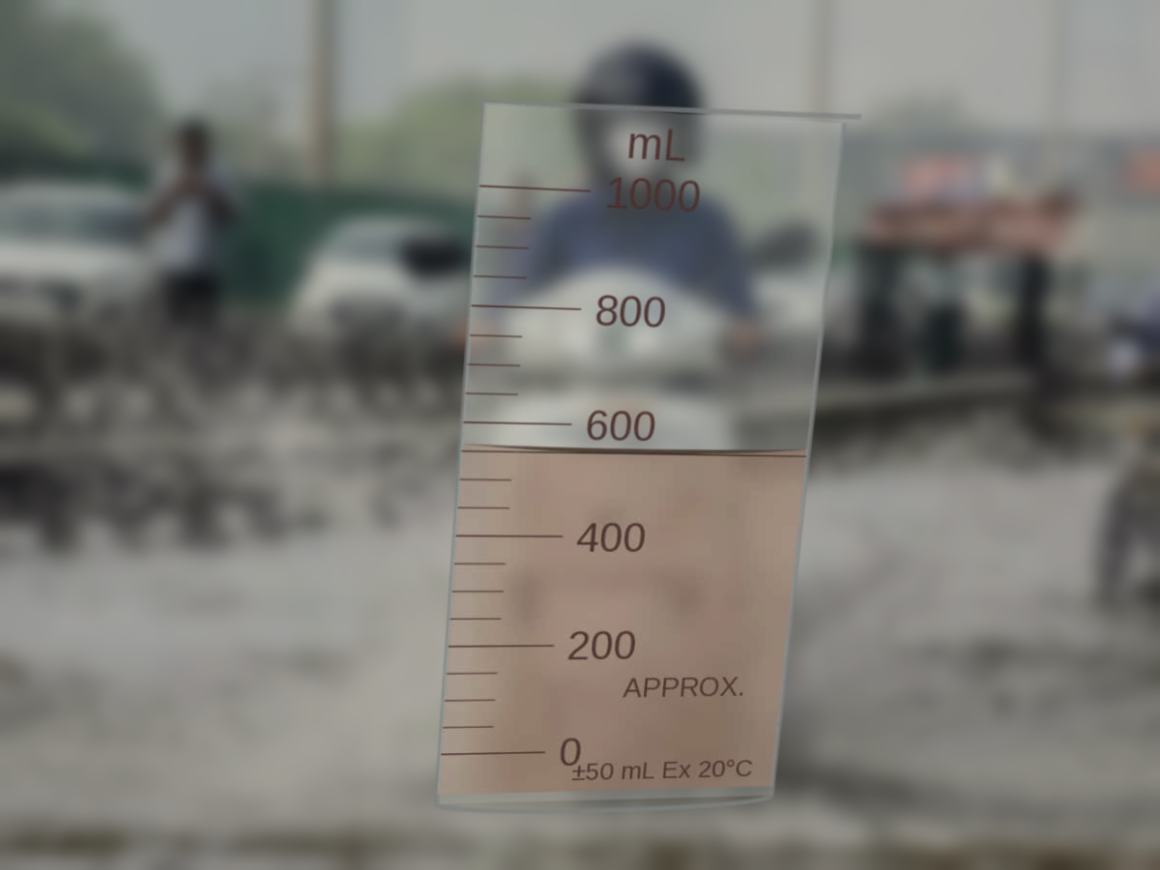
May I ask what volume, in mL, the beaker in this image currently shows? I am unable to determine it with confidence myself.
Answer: 550 mL
